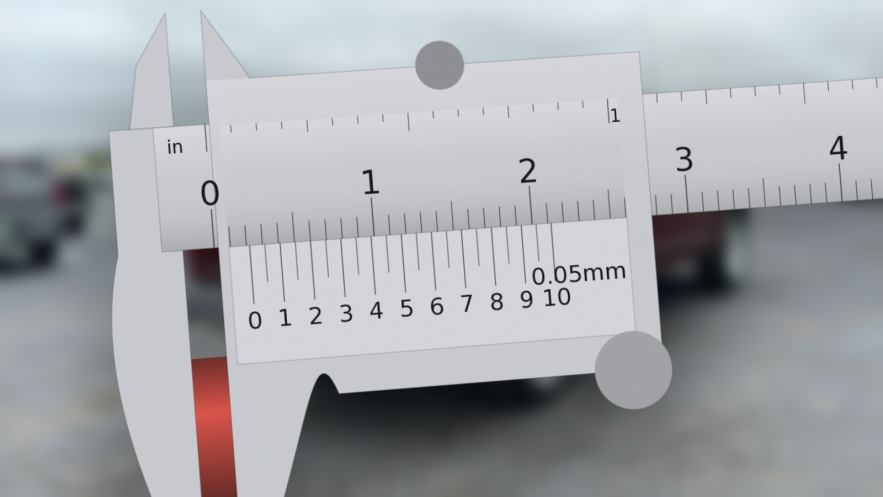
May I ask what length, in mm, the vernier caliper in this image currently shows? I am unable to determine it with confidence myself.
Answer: 2.2 mm
